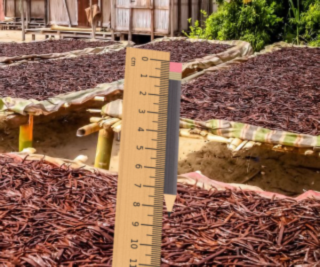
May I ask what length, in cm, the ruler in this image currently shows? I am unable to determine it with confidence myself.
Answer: 8.5 cm
